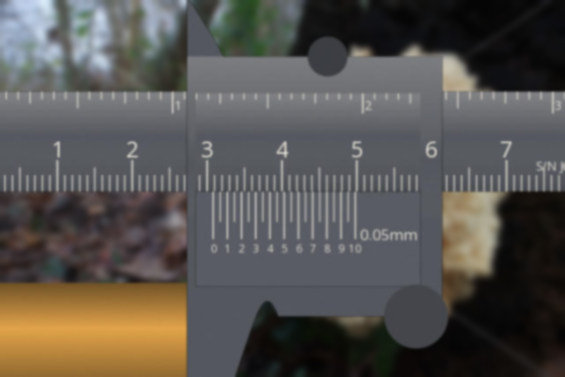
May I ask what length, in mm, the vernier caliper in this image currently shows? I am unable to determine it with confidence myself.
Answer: 30.8 mm
